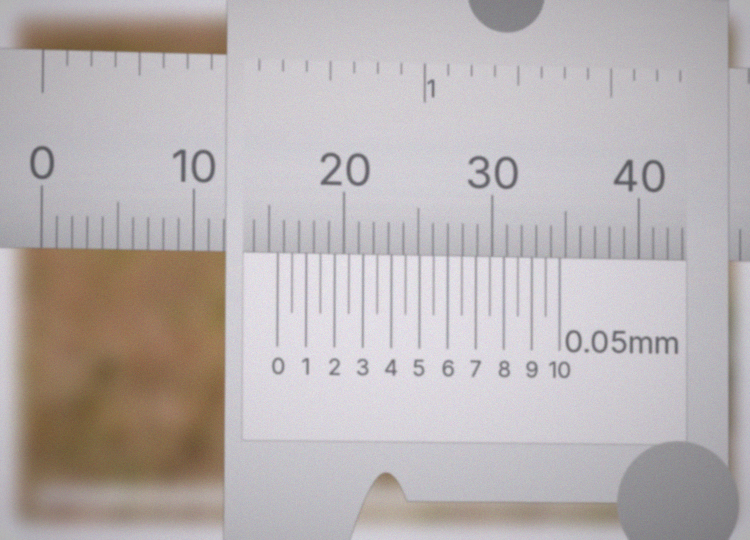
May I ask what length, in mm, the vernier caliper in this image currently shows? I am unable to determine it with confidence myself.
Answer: 15.6 mm
